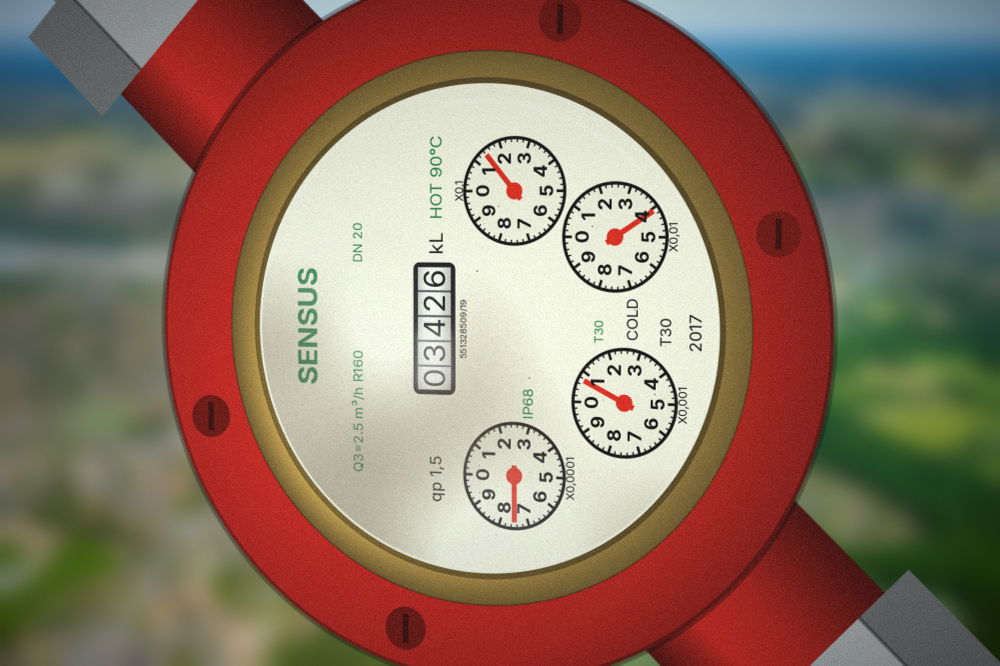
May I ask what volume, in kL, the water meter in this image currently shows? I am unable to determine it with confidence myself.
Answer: 3426.1407 kL
